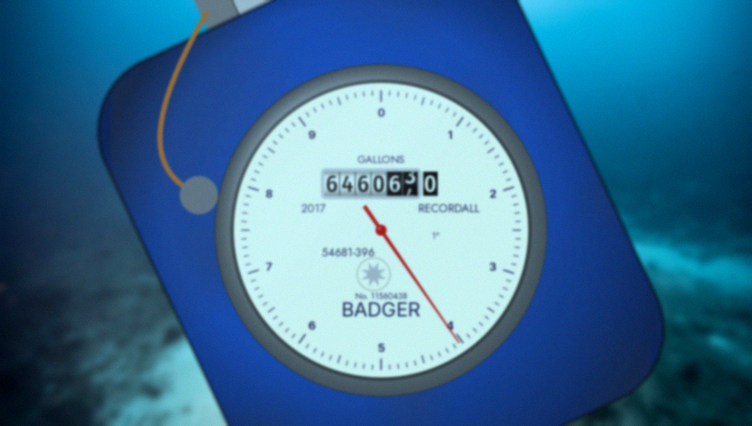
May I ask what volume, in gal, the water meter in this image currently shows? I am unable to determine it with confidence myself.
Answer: 6460634.0 gal
